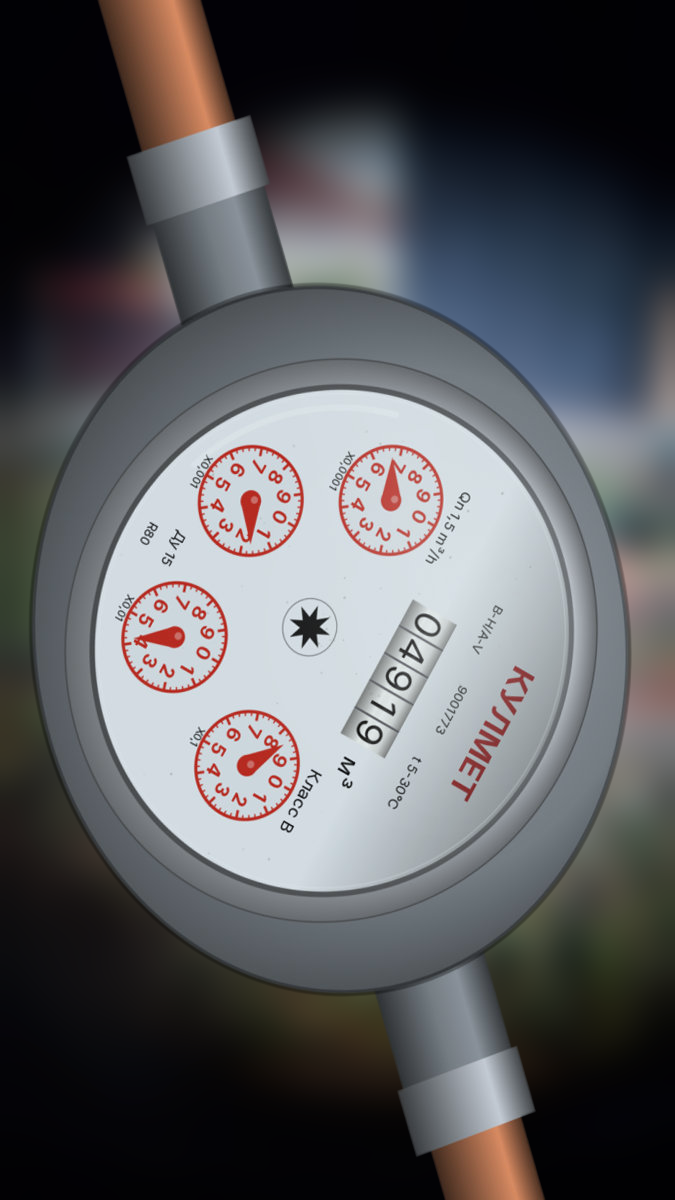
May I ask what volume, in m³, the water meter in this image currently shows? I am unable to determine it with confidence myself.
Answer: 4919.8416 m³
